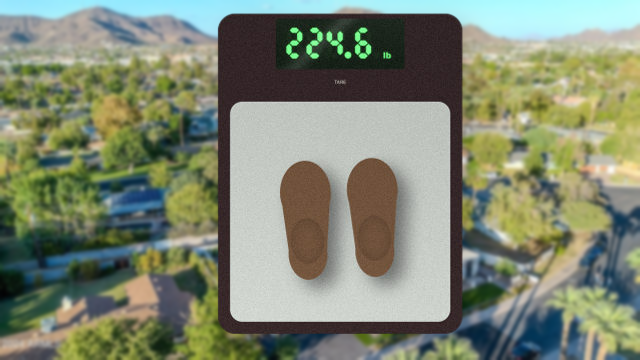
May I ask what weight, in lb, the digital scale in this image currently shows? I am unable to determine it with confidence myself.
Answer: 224.6 lb
